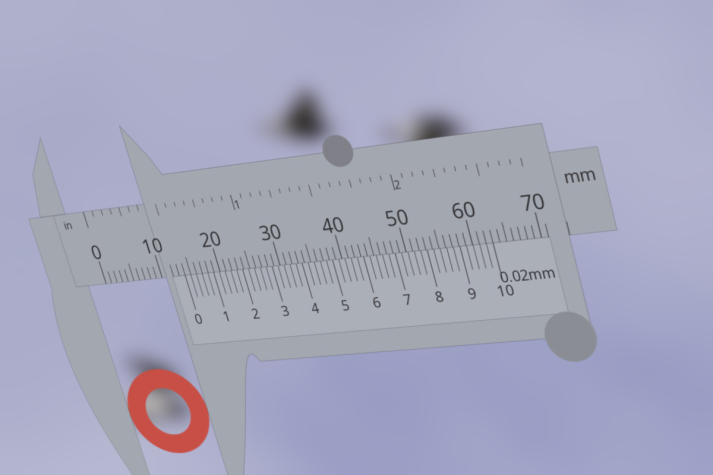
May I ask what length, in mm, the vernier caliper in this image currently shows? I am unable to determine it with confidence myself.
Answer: 14.0 mm
